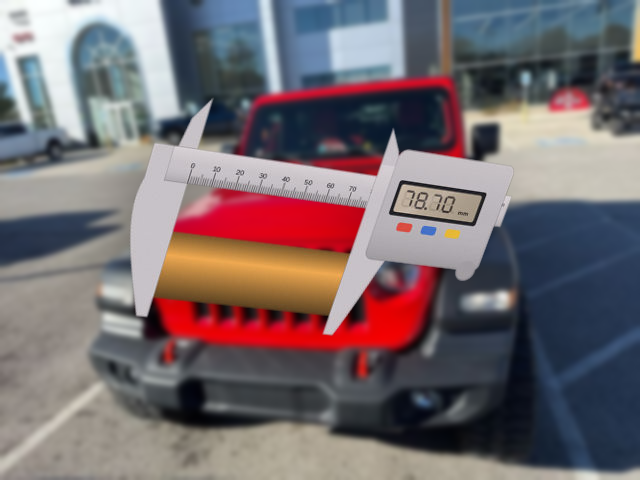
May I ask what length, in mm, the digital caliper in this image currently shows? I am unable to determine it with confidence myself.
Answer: 78.70 mm
